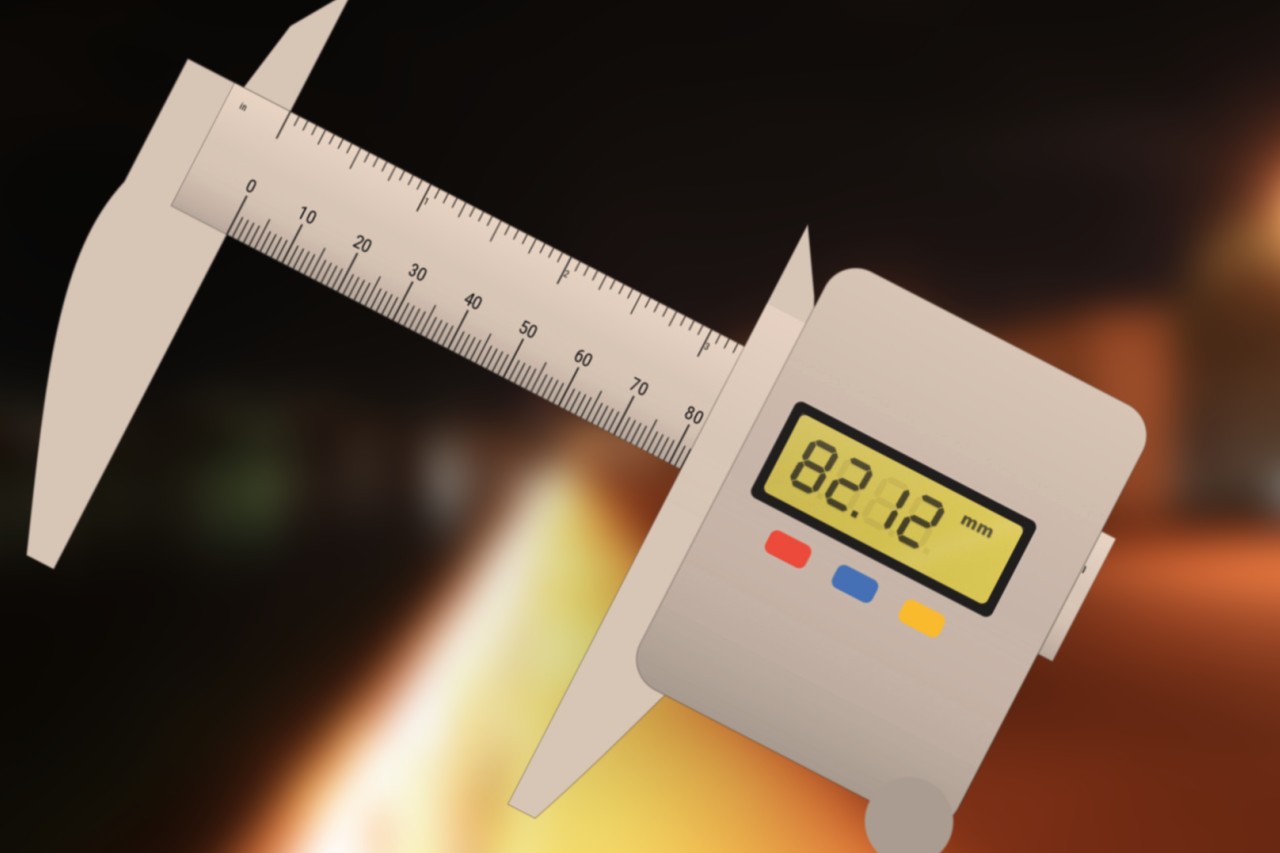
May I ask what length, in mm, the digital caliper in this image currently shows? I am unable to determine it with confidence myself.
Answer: 82.12 mm
